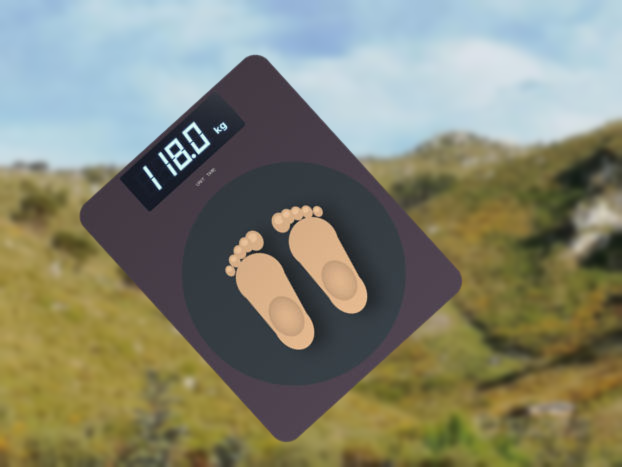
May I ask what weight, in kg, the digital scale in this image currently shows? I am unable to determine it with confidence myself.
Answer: 118.0 kg
